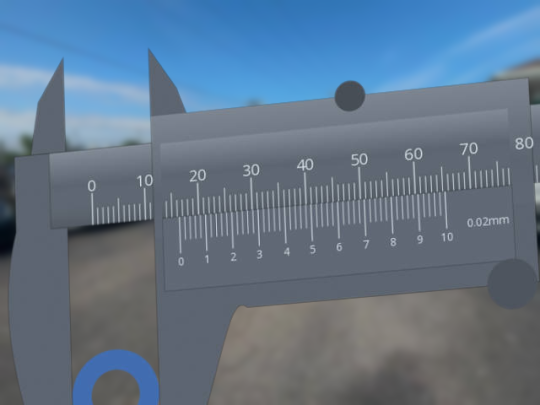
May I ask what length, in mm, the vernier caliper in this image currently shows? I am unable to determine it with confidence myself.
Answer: 16.4 mm
